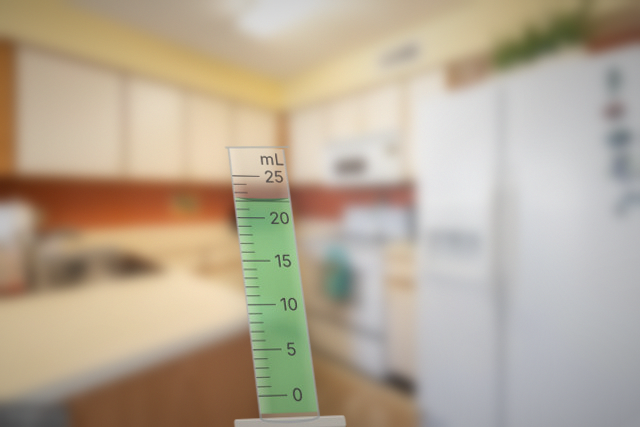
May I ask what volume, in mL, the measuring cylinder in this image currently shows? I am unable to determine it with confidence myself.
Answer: 22 mL
